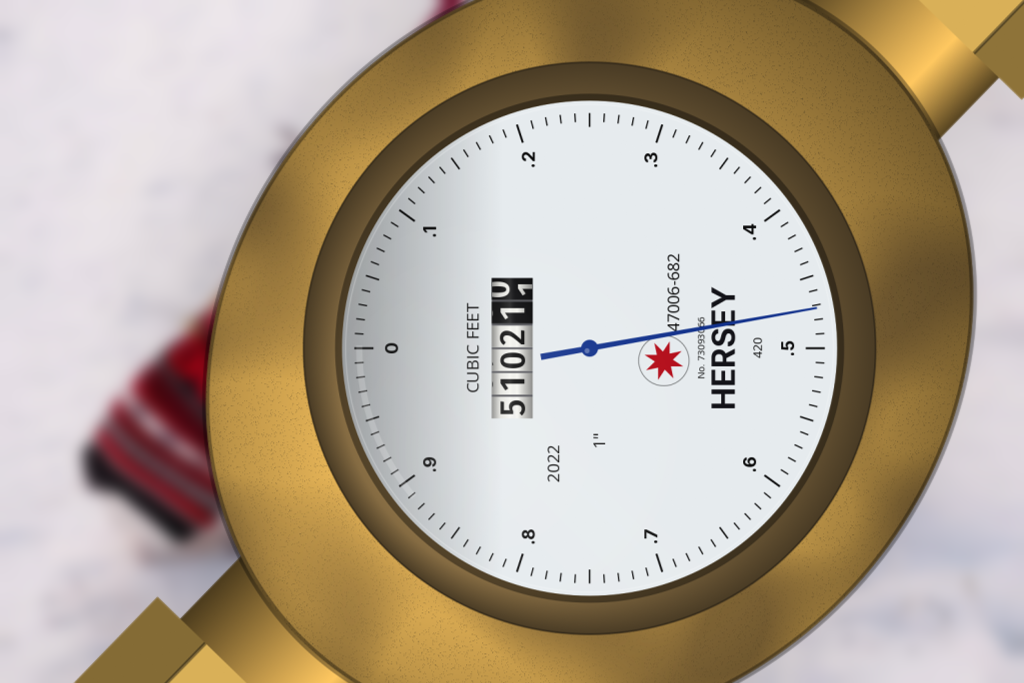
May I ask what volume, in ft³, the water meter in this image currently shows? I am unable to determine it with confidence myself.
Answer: 510210.47 ft³
